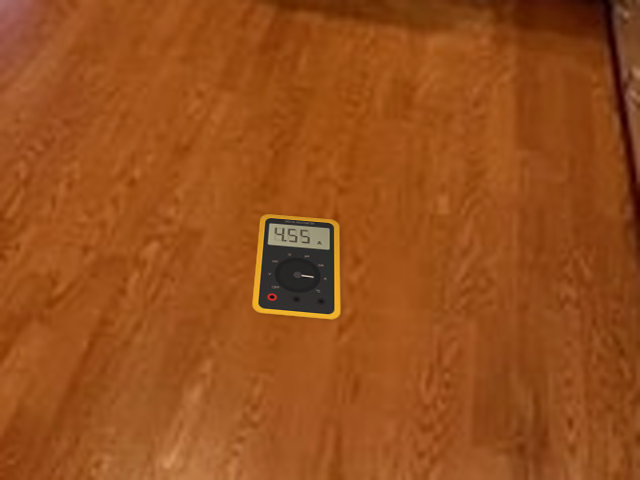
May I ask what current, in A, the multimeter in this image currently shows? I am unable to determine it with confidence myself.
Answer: 4.55 A
